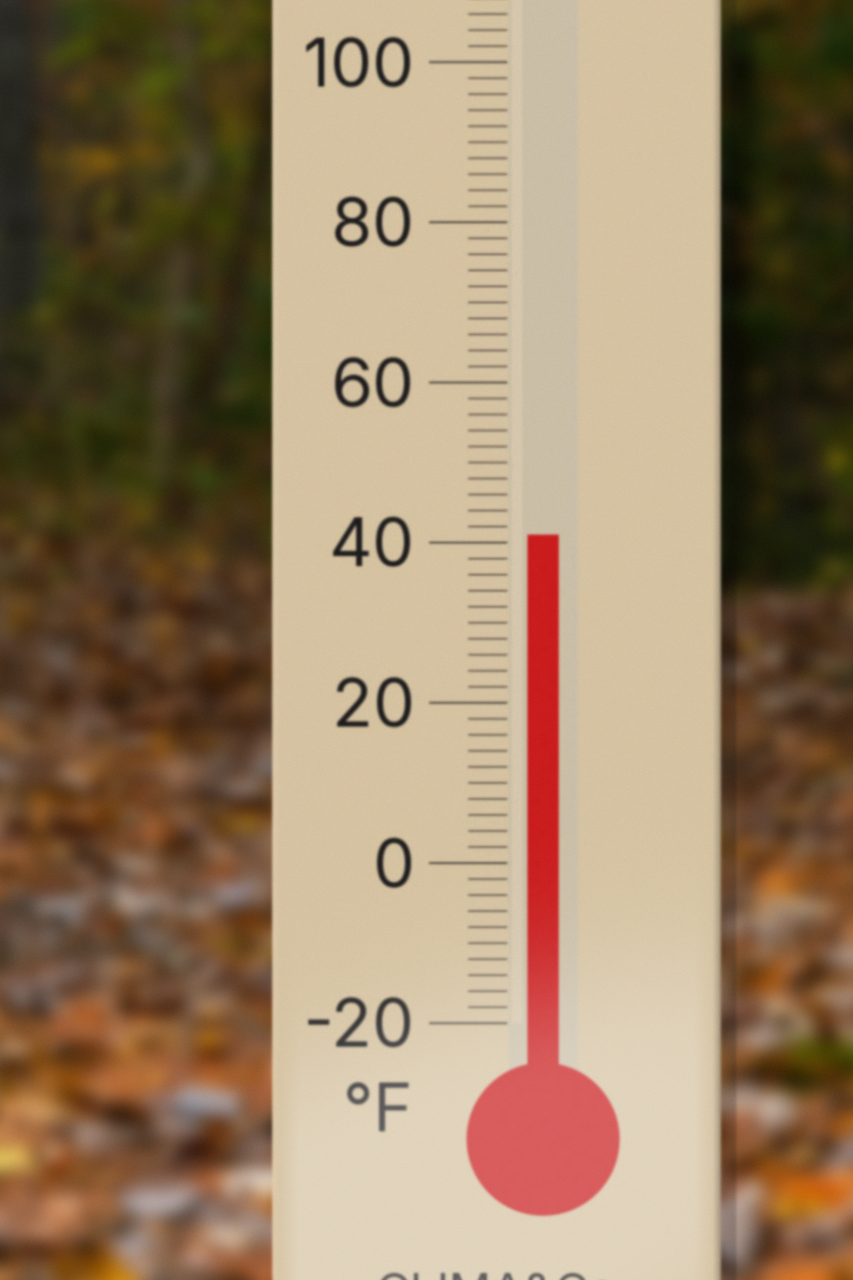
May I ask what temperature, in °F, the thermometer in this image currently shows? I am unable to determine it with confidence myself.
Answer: 41 °F
